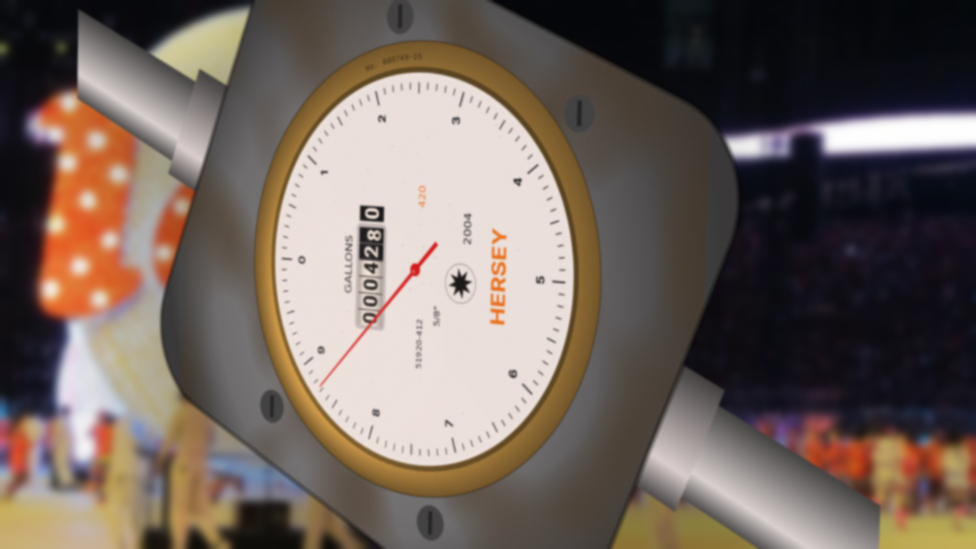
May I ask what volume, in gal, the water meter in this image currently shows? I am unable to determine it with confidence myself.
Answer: 4278.7 gal
